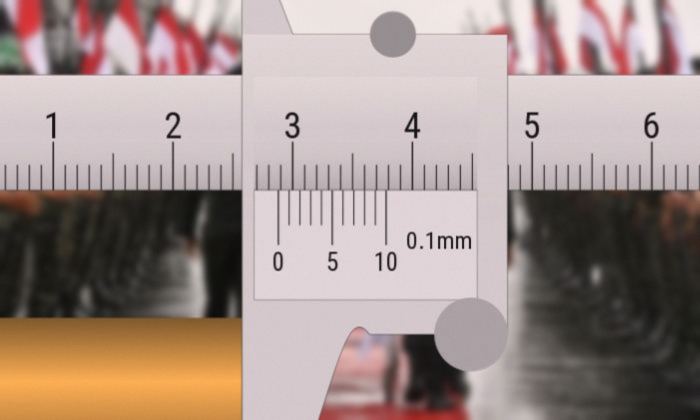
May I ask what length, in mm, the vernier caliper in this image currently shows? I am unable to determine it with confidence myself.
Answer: 28.8 mm
